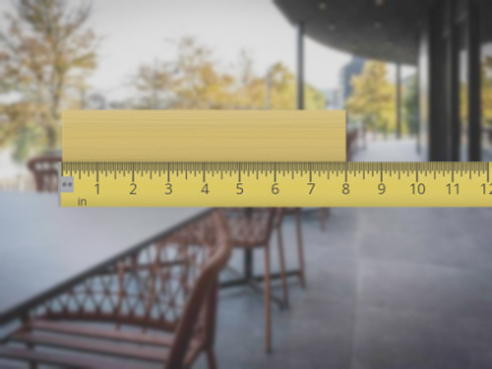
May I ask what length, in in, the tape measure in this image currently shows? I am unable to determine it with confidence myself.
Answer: 8 in
